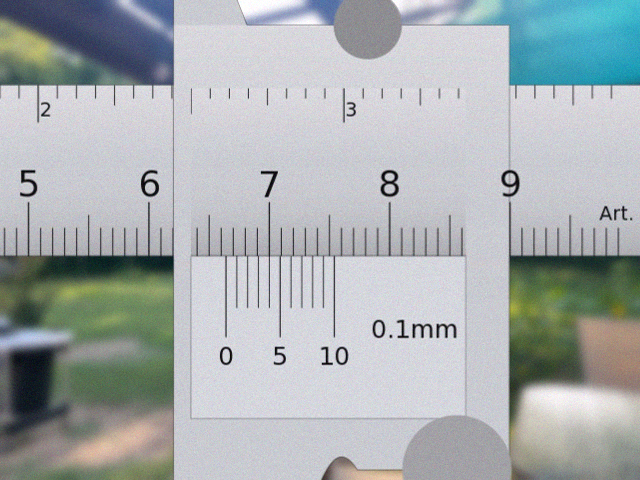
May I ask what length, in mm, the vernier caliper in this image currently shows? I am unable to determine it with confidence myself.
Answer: 66.4 mm
